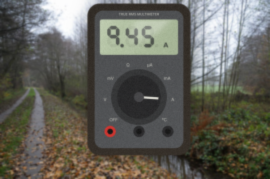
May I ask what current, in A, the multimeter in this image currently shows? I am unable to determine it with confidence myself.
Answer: 9.45 A
